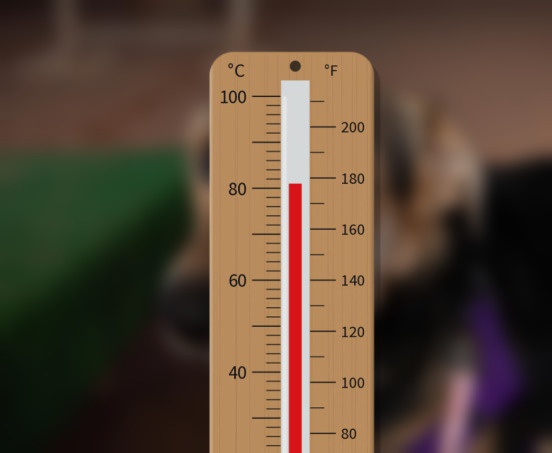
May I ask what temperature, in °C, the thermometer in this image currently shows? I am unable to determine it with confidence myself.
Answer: 81 °C
